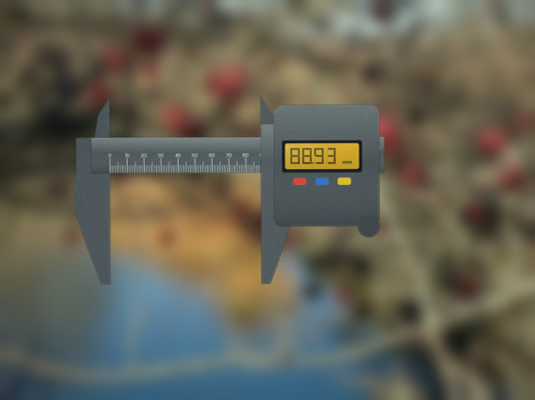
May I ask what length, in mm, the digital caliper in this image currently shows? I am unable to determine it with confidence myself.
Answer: 88.93 mm
